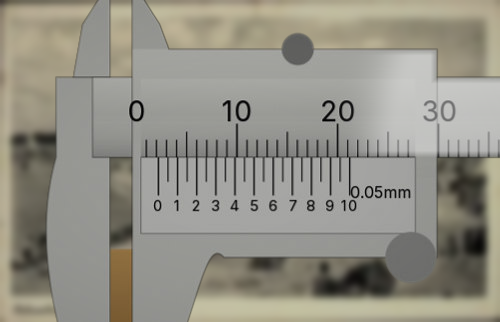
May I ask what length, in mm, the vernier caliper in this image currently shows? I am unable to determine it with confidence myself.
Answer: 2.2 mm
